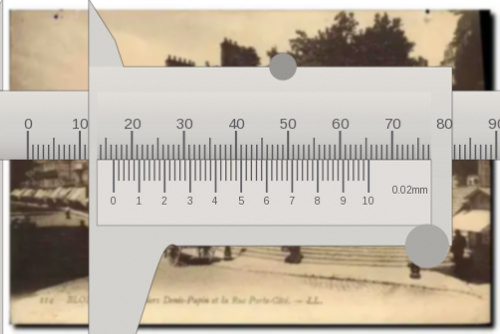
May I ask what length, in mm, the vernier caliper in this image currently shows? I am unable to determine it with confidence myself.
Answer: 16.5 mm
